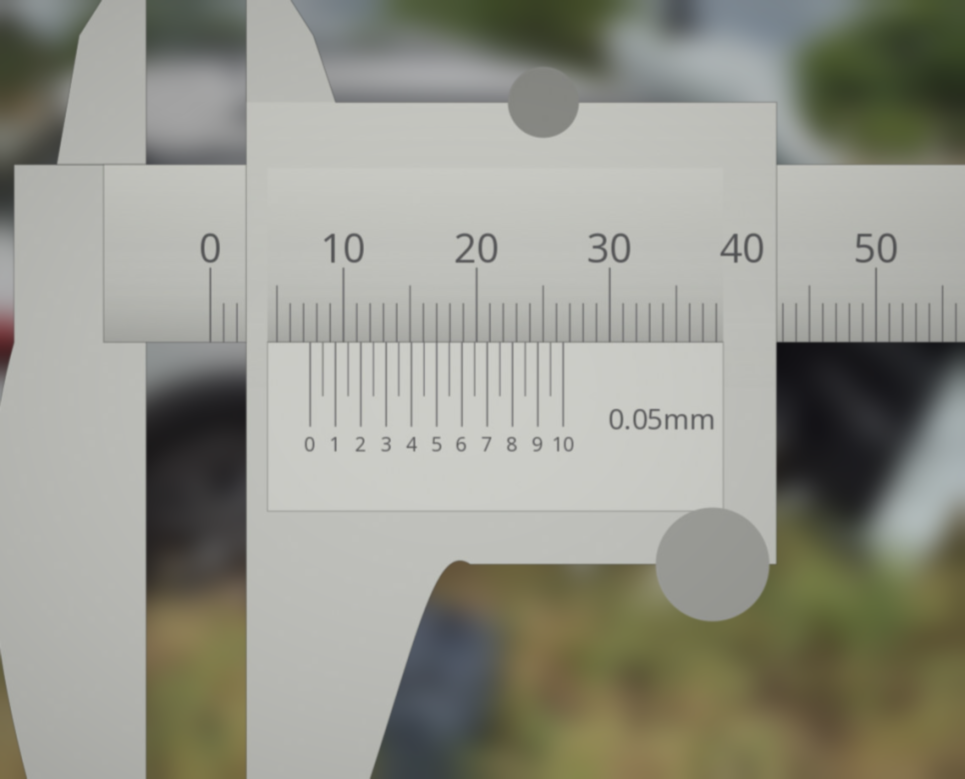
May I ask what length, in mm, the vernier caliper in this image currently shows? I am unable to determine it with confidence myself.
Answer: 7.5 mm
